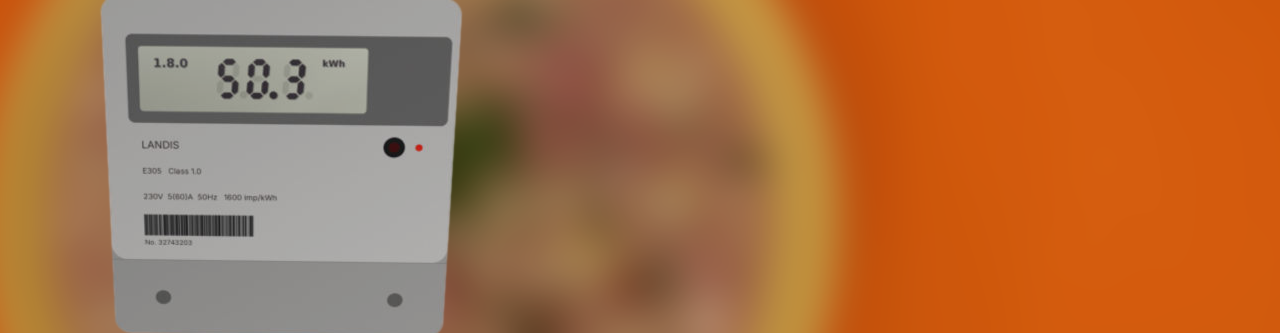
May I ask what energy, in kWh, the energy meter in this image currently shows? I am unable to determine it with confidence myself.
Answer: 50.3 kWh
